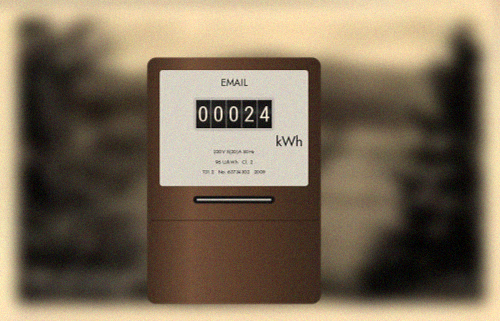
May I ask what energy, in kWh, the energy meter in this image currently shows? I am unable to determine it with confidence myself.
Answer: 24 kWh
